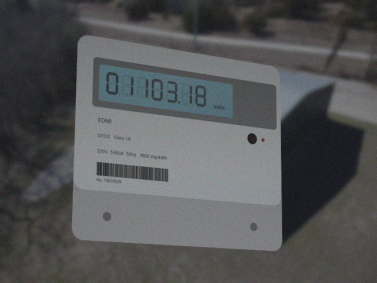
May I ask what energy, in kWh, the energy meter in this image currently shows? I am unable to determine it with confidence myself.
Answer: 1103.18 kWh
